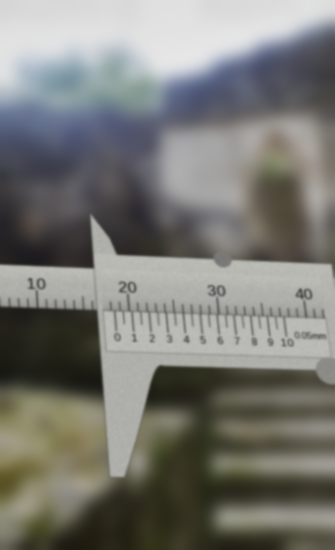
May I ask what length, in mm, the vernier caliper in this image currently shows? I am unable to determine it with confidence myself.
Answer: 18.4 mm
